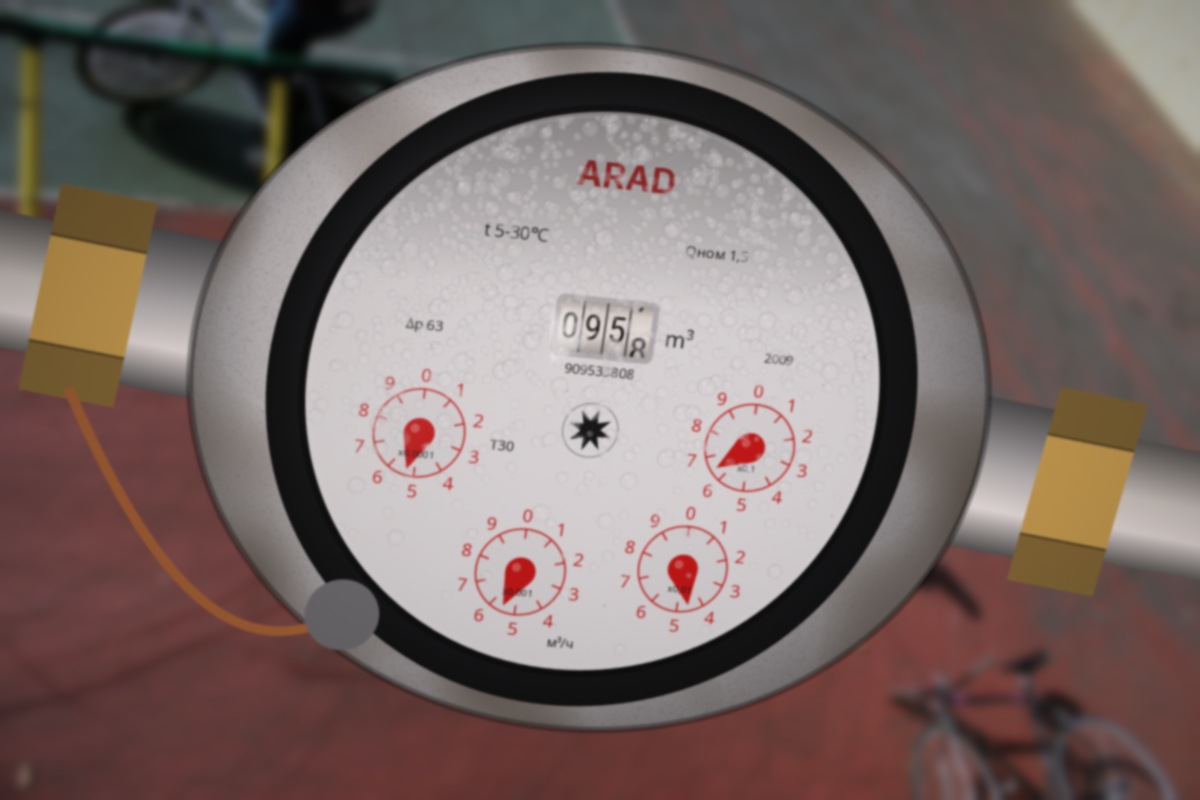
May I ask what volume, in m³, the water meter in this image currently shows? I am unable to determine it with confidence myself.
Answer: 957.6455 m³
